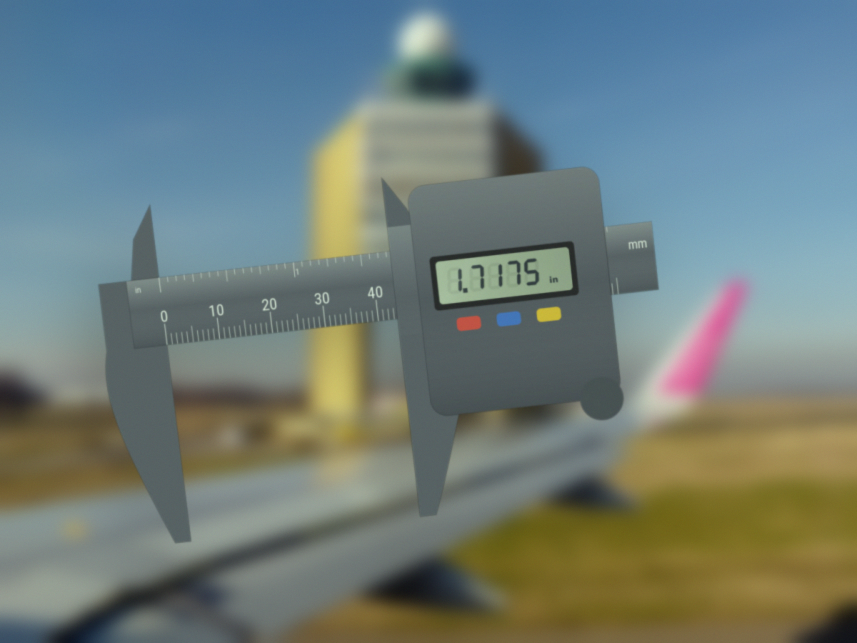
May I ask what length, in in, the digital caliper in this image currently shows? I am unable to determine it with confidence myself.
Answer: 1.7175 in
